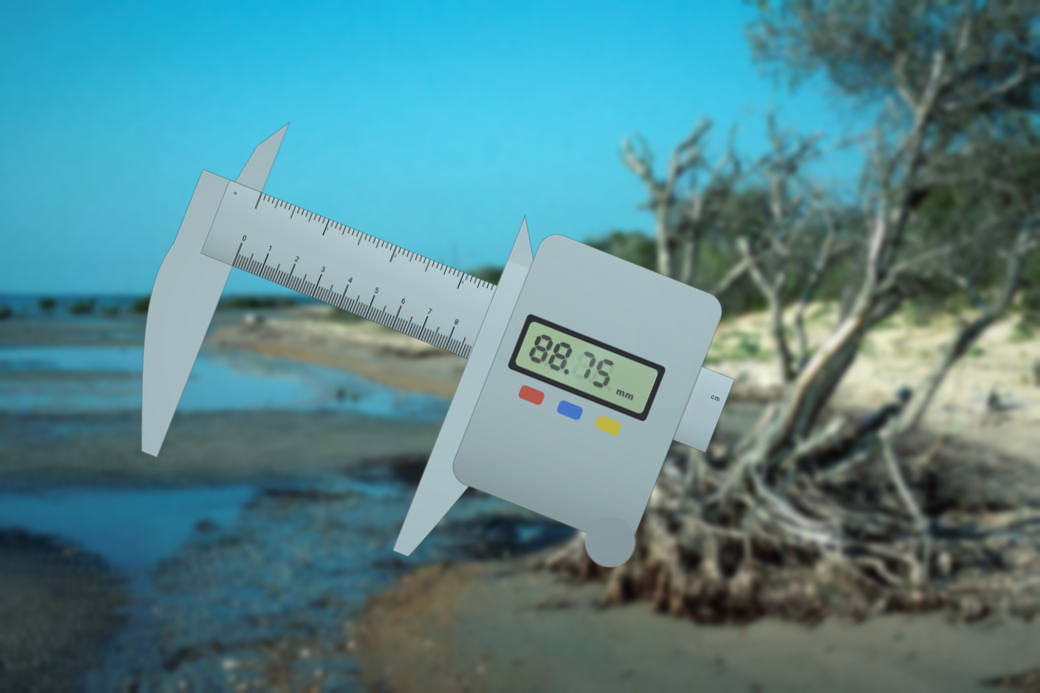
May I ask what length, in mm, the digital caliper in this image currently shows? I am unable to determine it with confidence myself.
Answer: 88.75 mm
